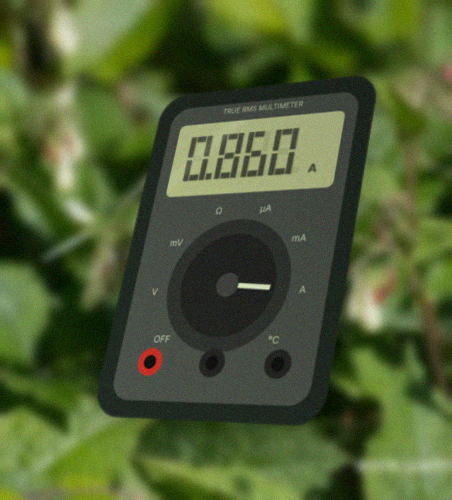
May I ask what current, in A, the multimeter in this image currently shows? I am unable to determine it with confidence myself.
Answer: 0.860 A
